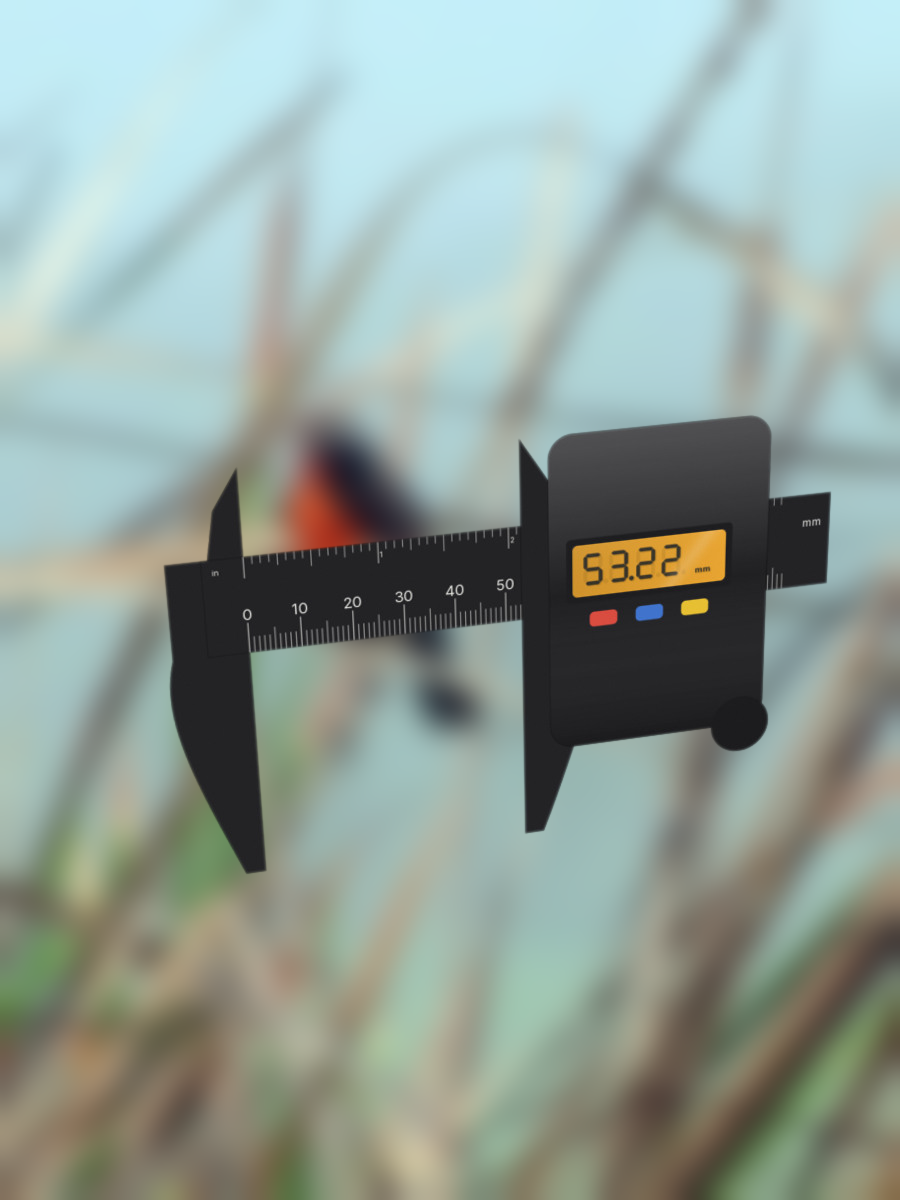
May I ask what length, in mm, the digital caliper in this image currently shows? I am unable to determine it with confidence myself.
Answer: 53.22 mm
